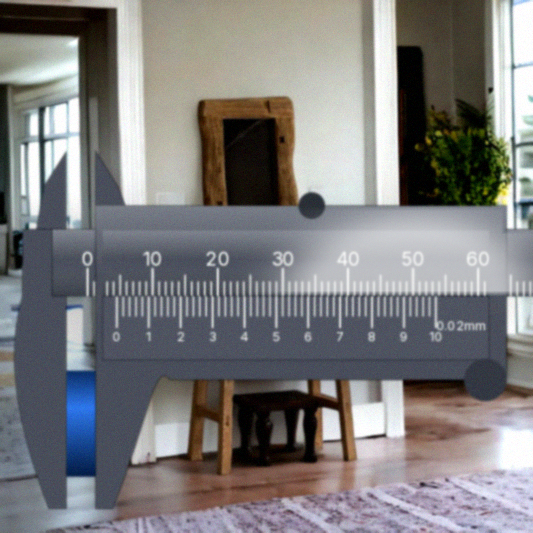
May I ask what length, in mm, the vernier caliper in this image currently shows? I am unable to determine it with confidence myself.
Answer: 4.5 mm
